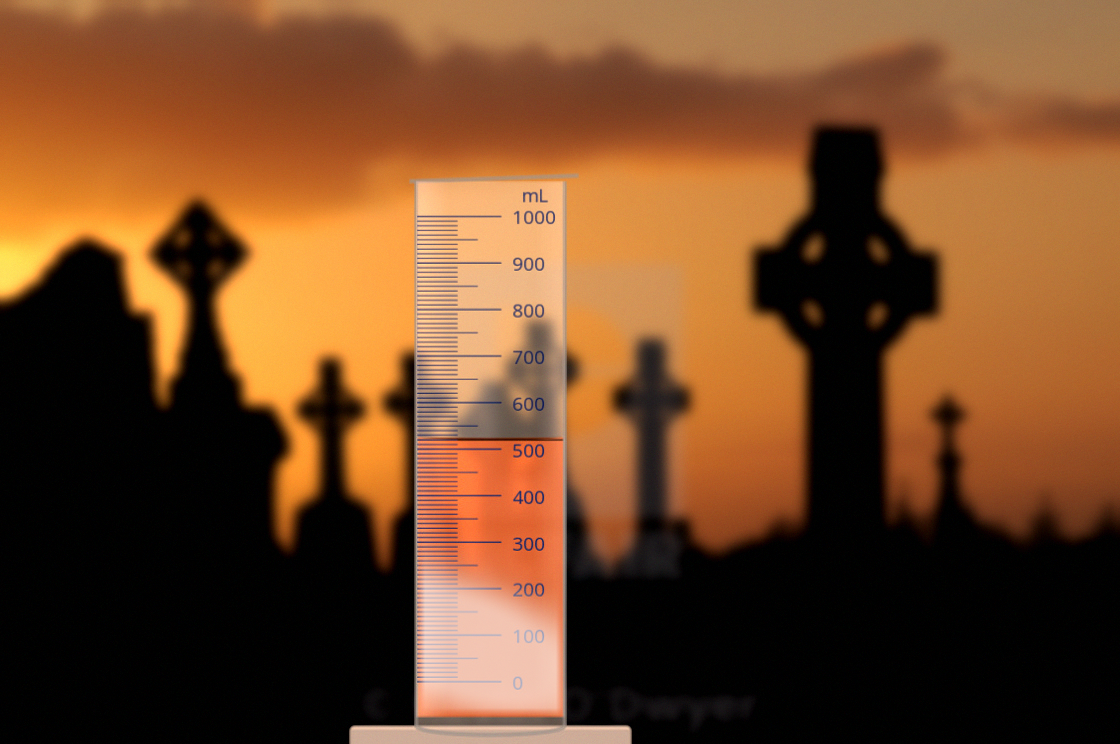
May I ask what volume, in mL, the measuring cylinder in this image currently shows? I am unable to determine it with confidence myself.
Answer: 520 mL
